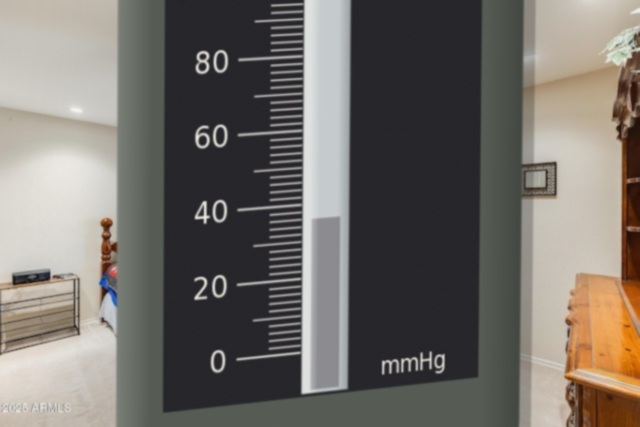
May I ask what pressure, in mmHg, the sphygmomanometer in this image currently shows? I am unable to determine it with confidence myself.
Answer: 36 mmHg
